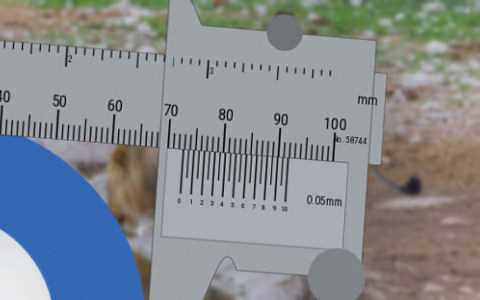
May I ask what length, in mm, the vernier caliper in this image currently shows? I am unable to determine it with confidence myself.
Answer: 72.8 mm
